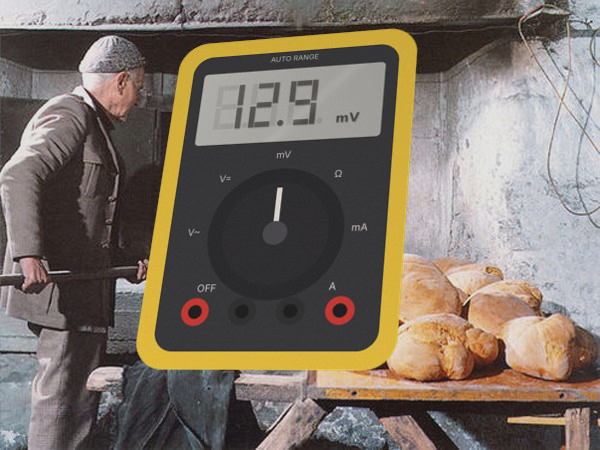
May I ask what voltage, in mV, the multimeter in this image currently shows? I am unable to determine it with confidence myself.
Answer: 12.9 mV
